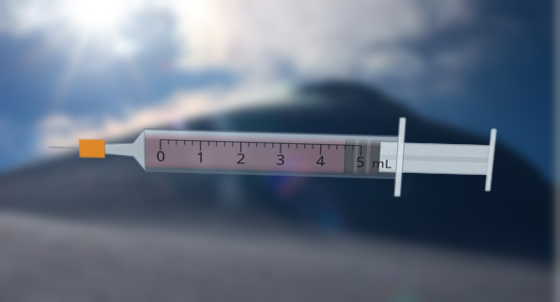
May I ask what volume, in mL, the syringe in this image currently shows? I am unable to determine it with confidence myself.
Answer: 4.6 mL
